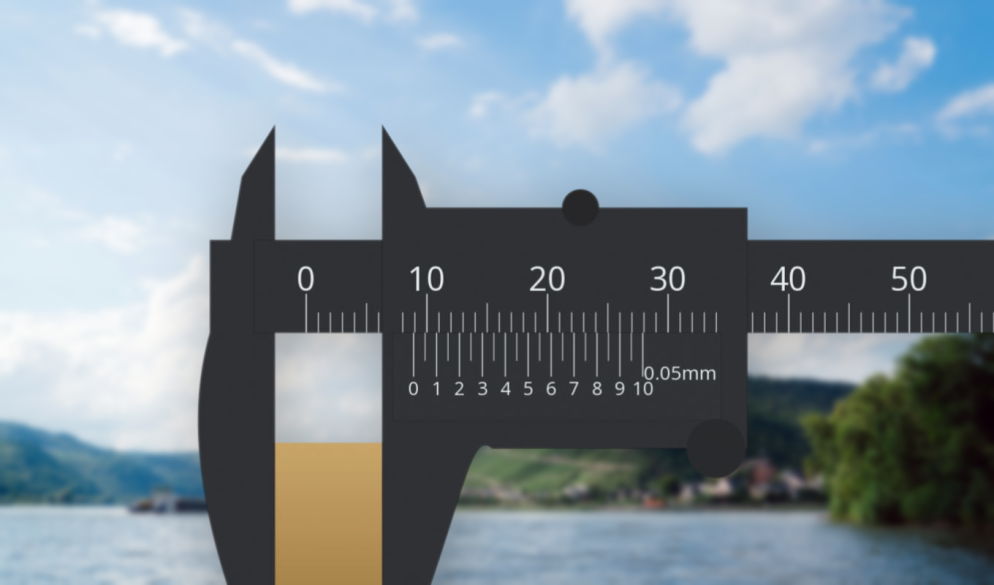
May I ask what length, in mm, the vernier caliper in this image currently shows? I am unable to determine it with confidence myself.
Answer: 8.9 mm
